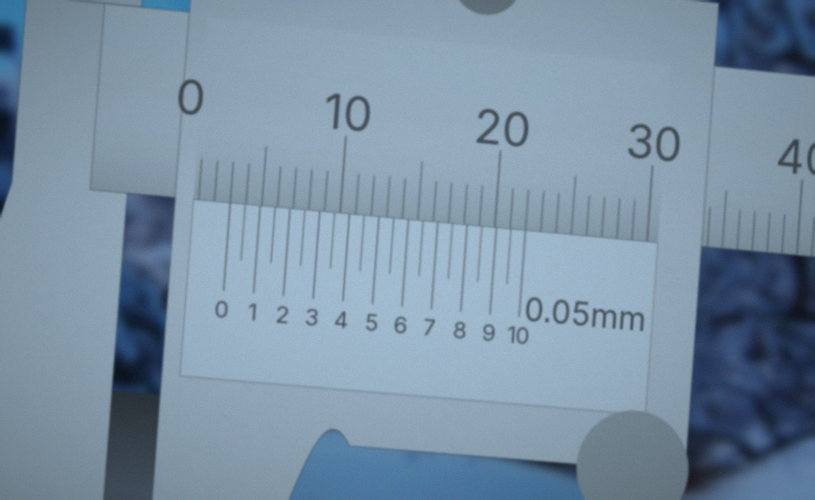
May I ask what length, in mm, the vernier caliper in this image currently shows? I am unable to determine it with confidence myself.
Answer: 3.0 mm
